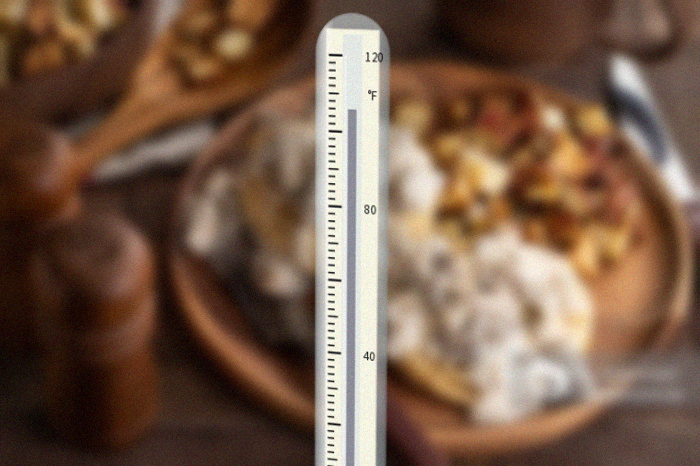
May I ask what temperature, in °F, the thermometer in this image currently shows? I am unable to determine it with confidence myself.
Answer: 106 °F
